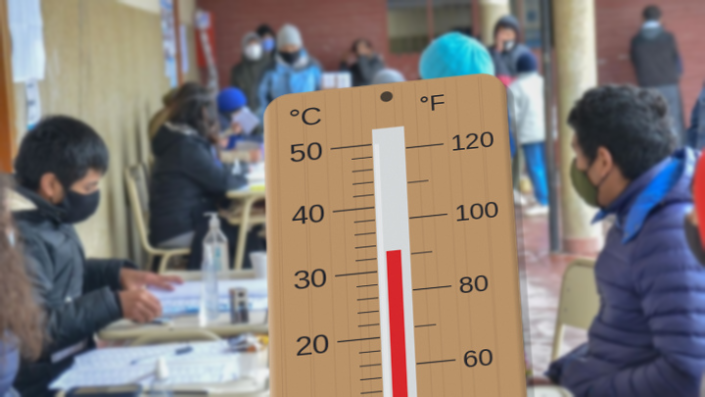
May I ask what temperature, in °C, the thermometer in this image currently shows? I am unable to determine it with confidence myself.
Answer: 33 °C
